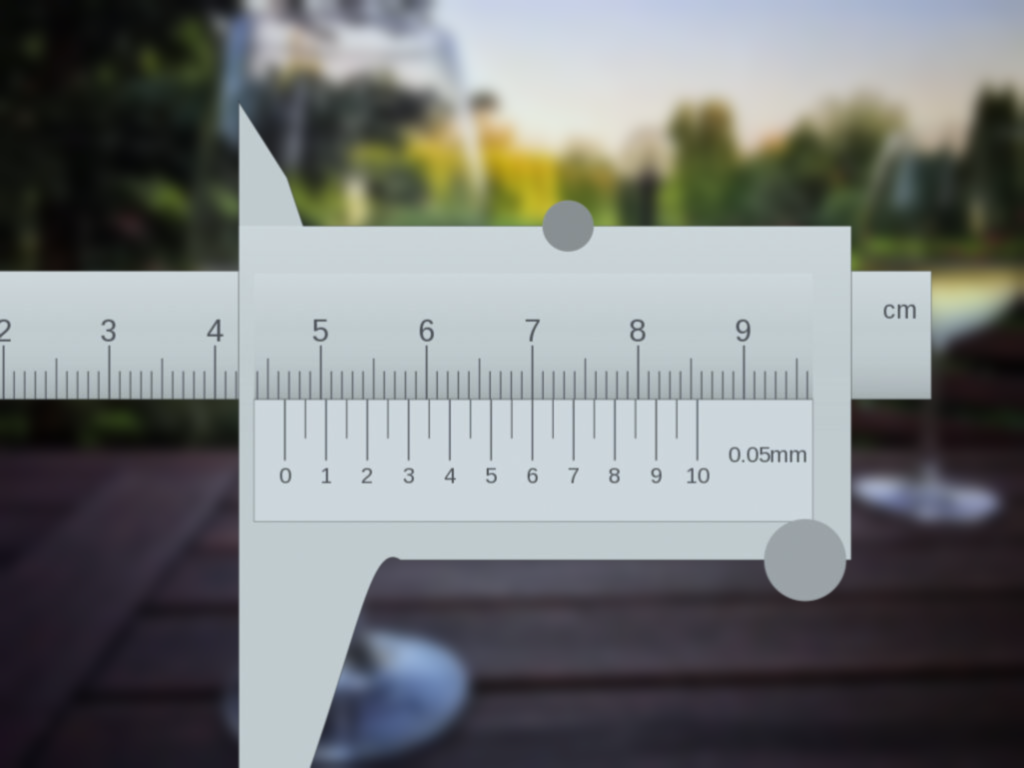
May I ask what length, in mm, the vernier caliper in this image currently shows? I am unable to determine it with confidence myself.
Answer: 46.6 mm
